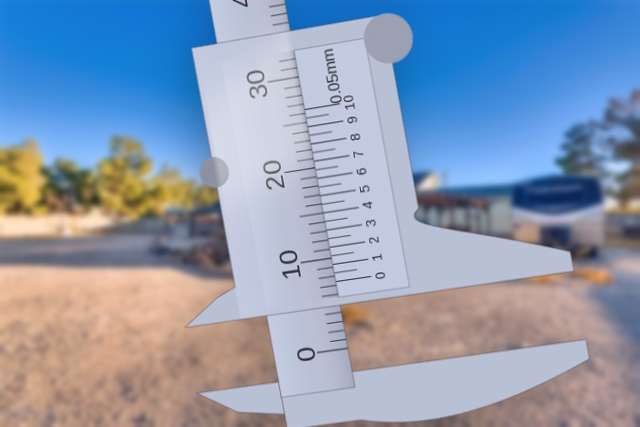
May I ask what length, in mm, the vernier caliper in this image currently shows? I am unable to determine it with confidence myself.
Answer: 7.4 mm
